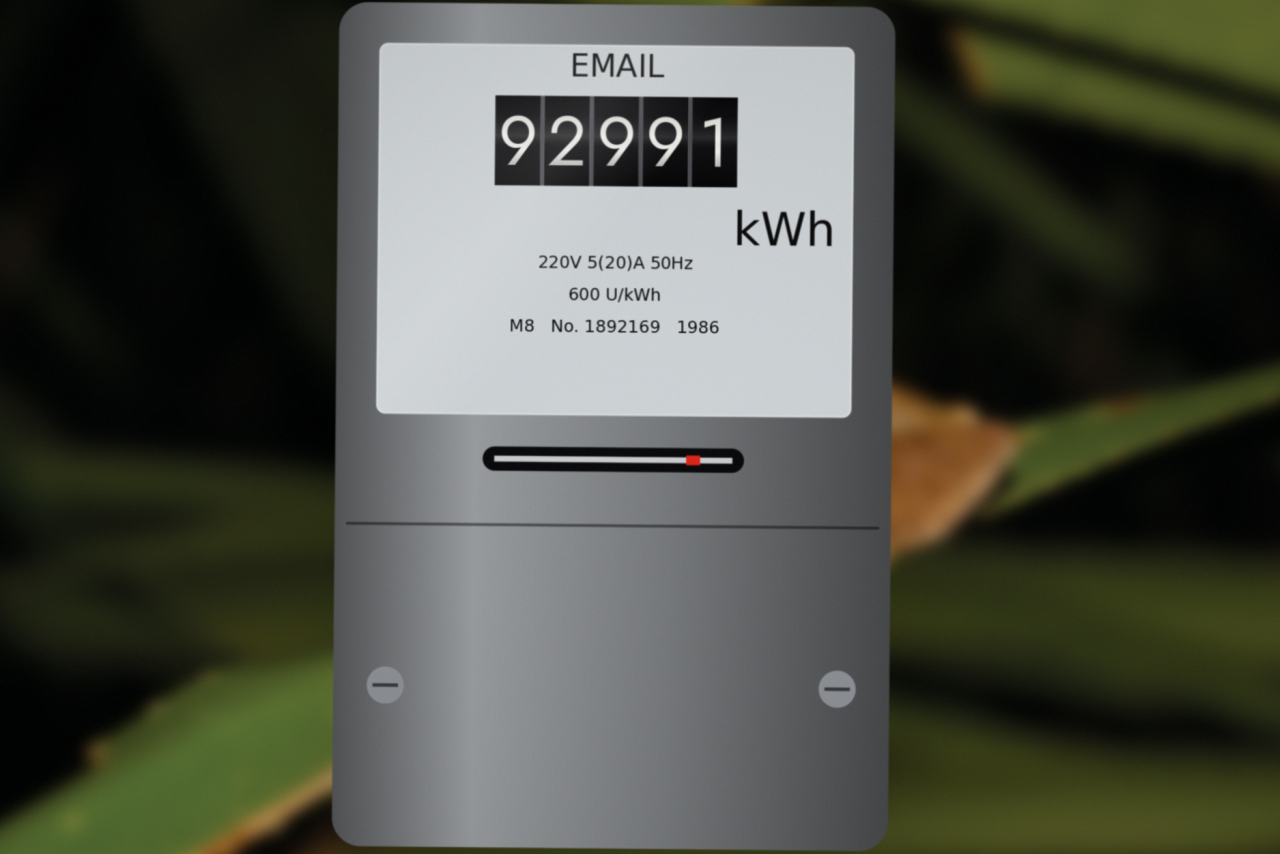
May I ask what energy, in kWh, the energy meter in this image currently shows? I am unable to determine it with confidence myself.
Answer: 92991 kWh
